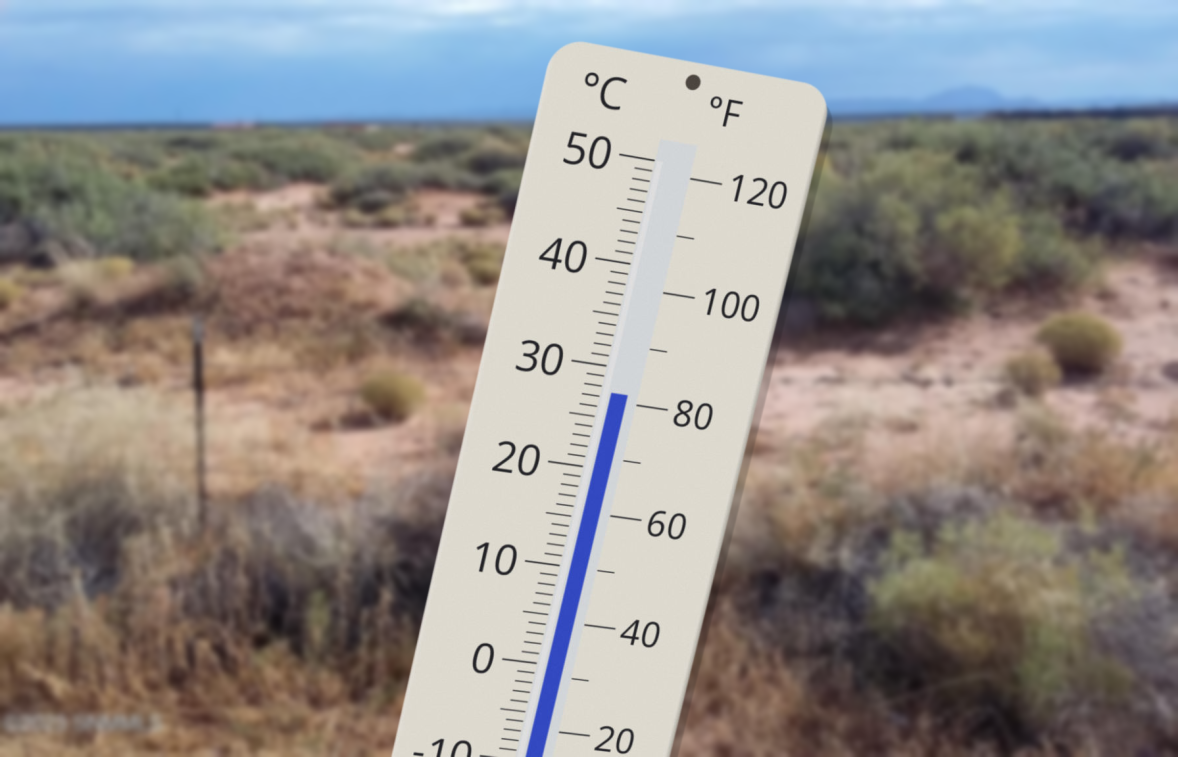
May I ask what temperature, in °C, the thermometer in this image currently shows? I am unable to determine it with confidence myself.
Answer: 27.5 °C
